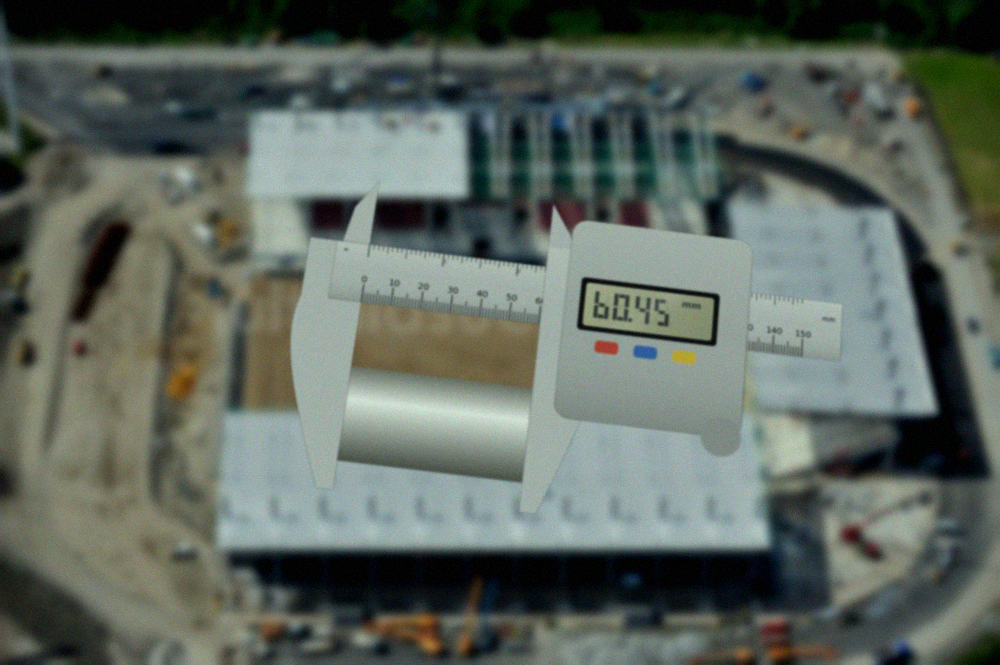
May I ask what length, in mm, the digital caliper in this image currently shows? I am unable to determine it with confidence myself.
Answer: 60.45 mm
